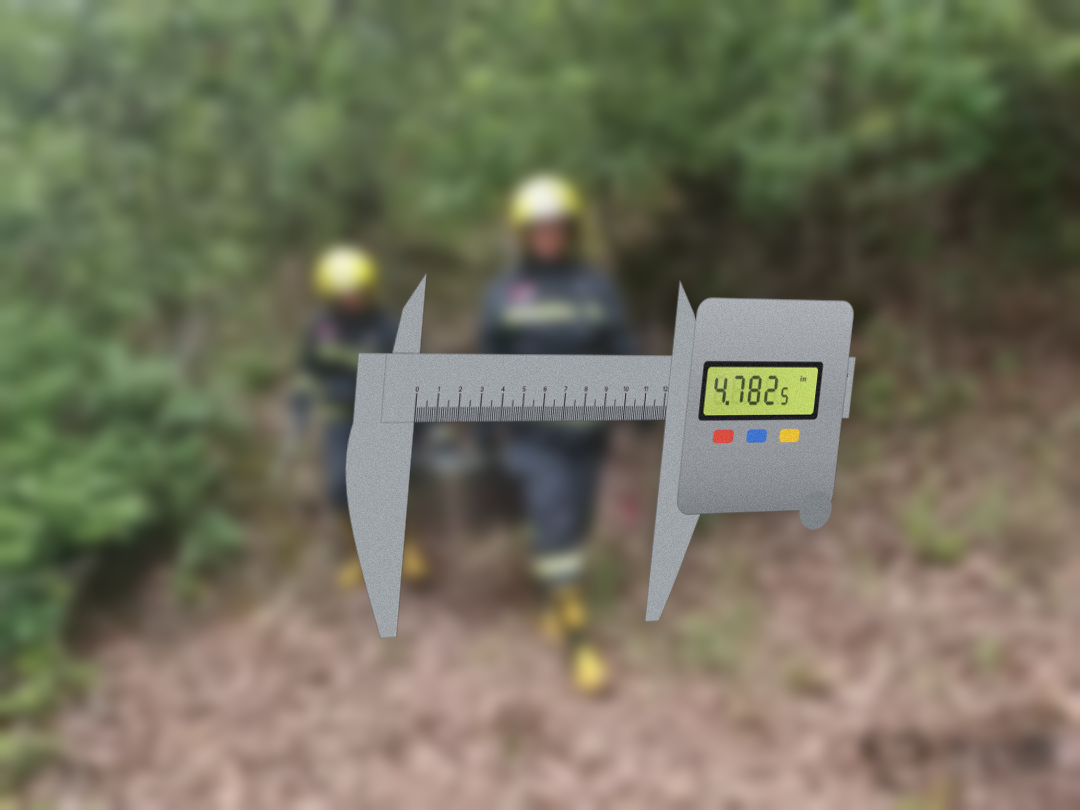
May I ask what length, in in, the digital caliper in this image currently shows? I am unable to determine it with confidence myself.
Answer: 4.7825 in
